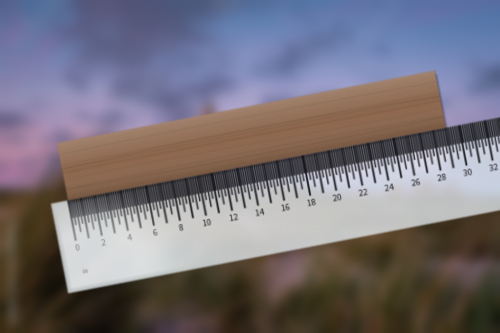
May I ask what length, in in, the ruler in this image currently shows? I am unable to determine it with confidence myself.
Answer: 29 in
